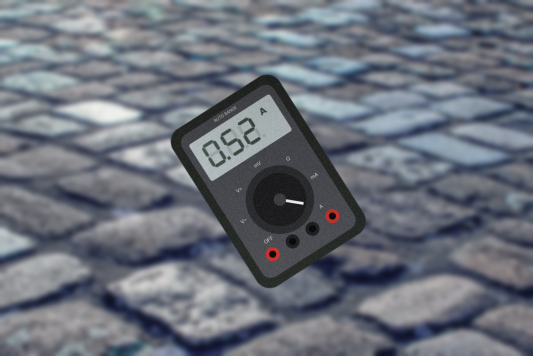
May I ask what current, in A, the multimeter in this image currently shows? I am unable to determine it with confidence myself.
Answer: 0.52 A
